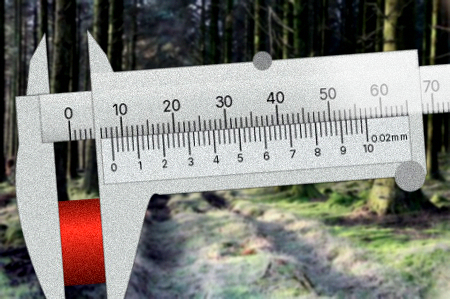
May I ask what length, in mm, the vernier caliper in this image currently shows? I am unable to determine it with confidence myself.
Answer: 8.0 mm
